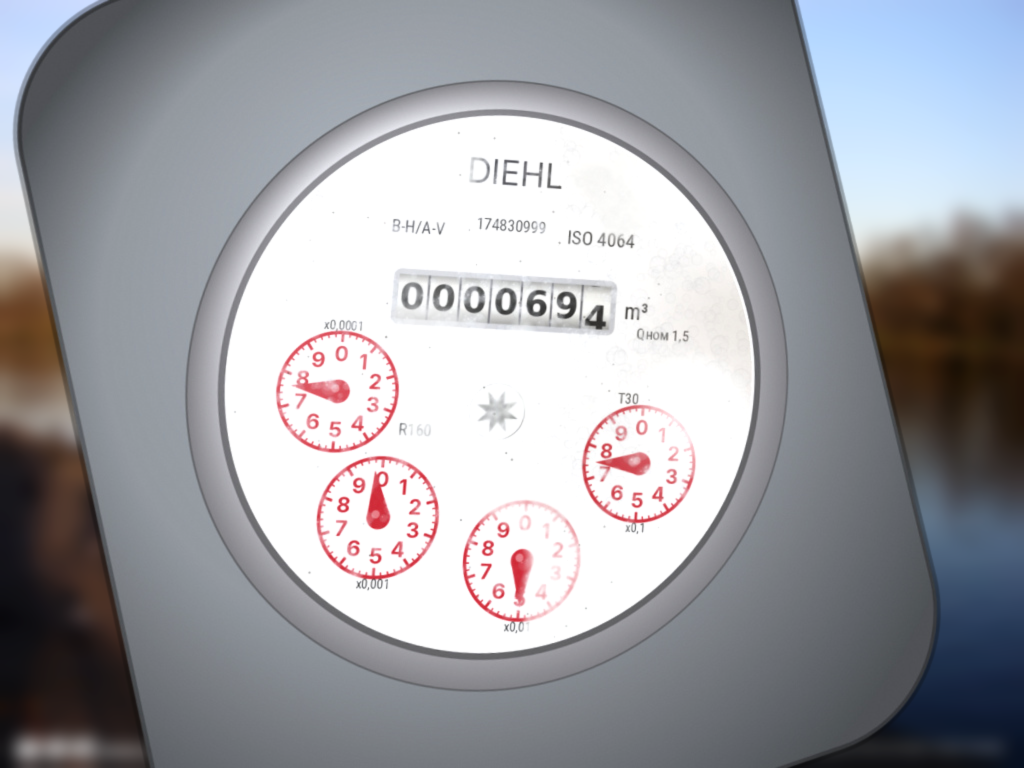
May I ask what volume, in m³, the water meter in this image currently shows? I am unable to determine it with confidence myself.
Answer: 693.7497 m³
